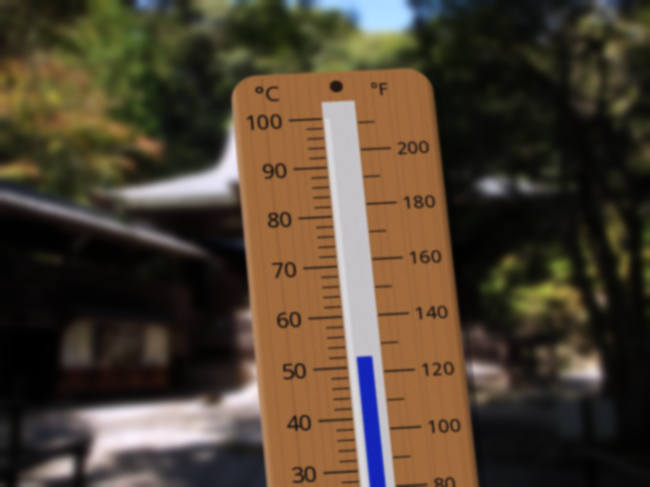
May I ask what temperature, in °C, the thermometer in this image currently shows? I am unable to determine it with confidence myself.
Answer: 52 °C
